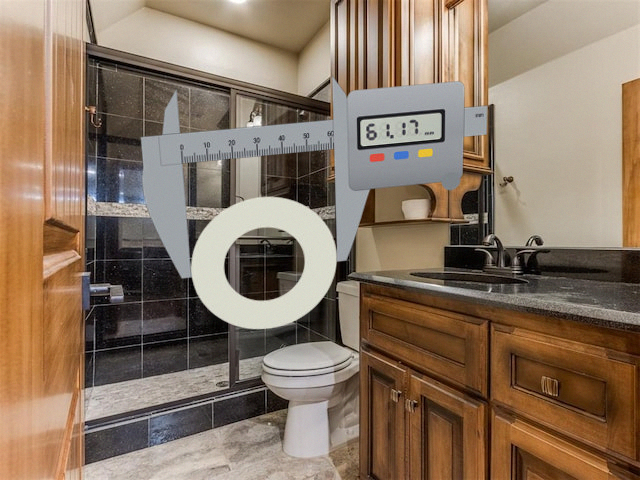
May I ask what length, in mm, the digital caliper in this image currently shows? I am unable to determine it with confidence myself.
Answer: 61.17 mm
